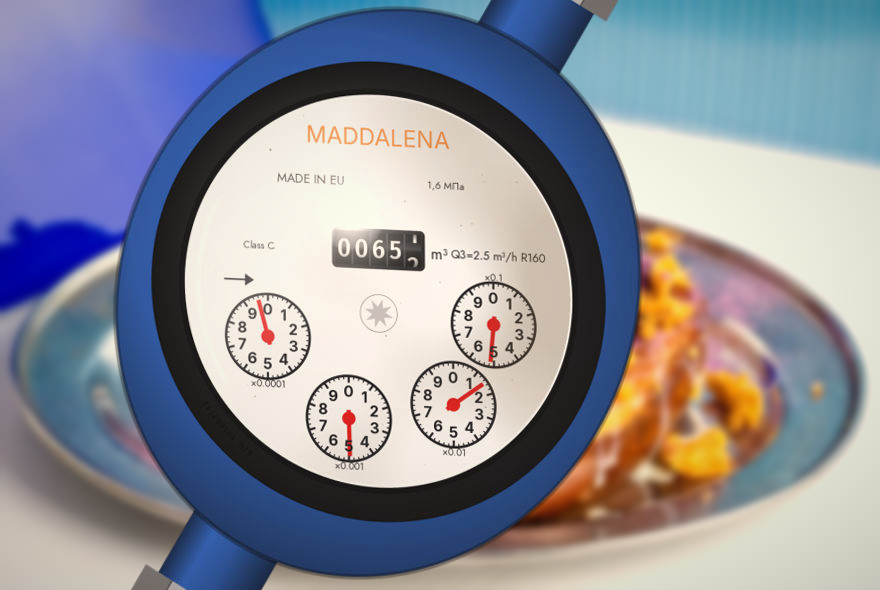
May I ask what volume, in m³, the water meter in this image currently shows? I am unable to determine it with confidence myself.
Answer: 651.5149 m³
